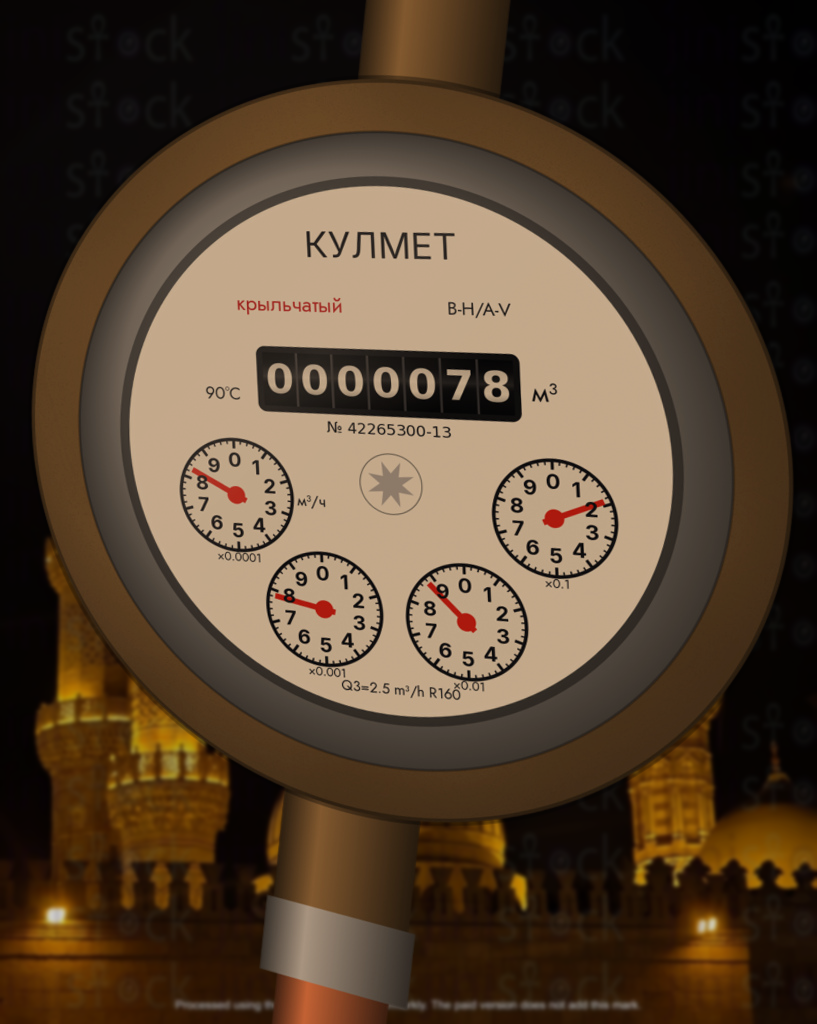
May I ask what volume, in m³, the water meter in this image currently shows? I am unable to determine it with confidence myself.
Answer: 78.1878 m³
